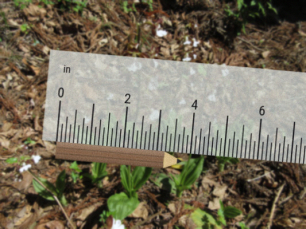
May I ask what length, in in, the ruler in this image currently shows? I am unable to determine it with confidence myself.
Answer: 3.75 in
